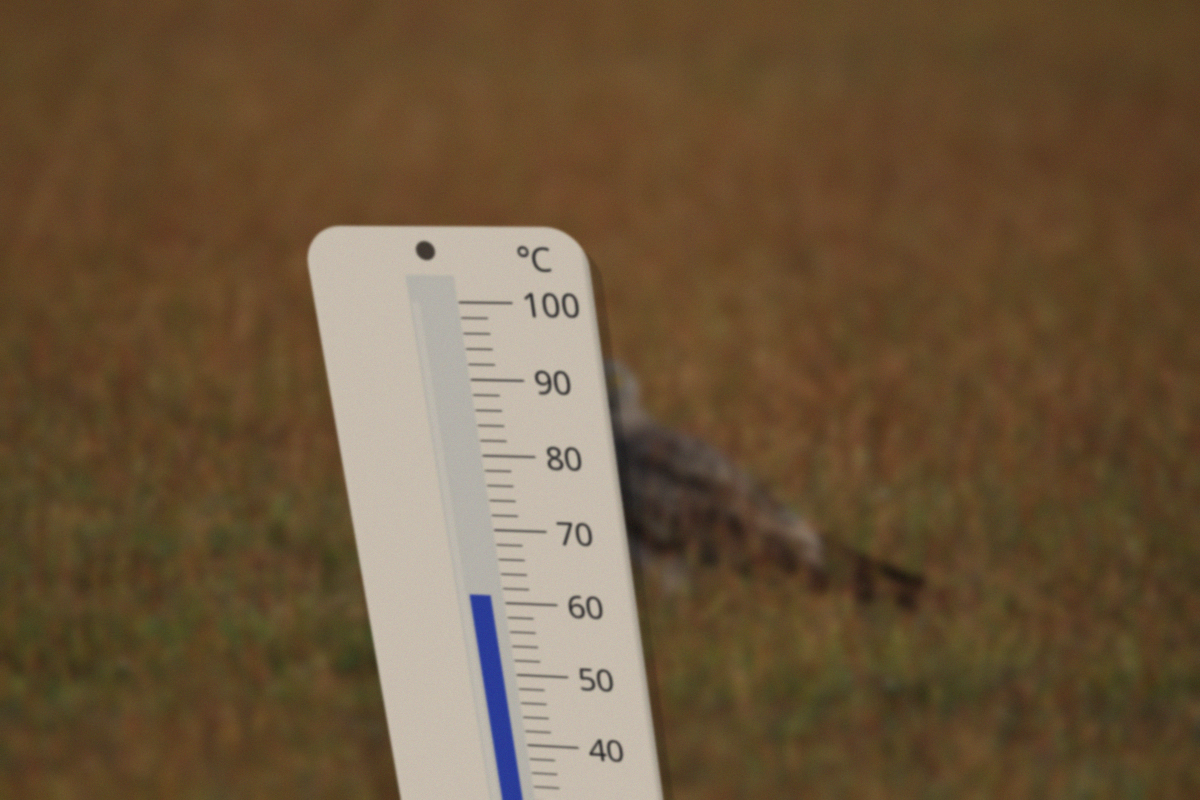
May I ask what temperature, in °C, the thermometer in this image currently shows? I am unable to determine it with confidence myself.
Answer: 61 °C
